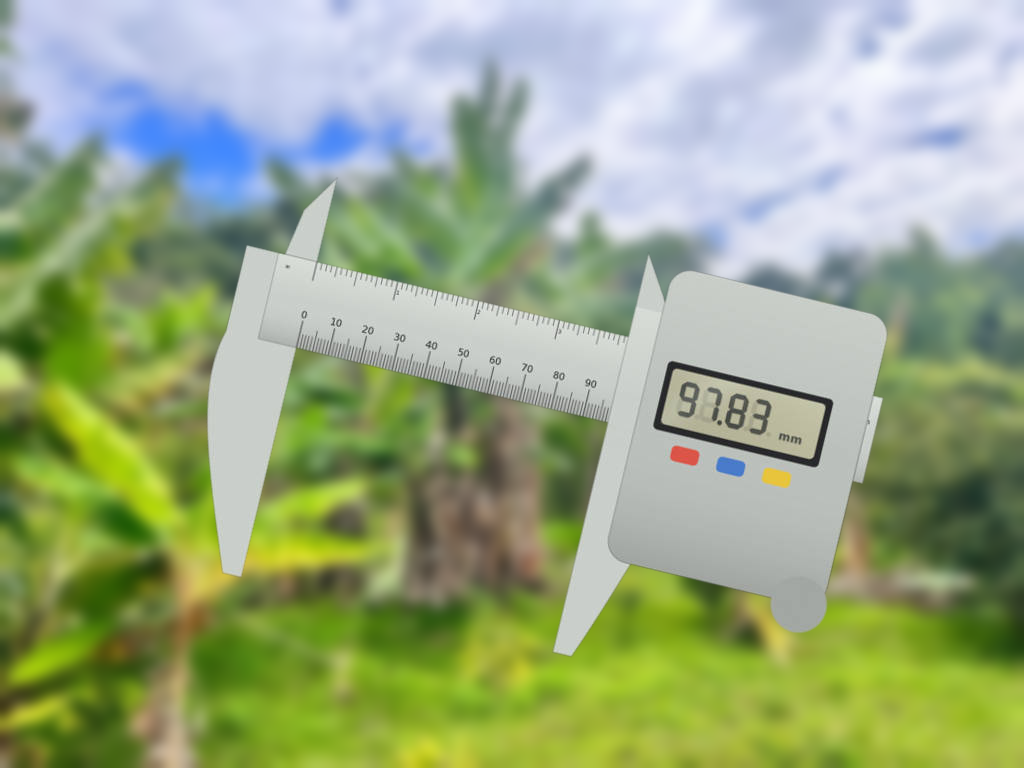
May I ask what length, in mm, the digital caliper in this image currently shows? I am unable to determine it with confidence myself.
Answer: 97.83 mm
